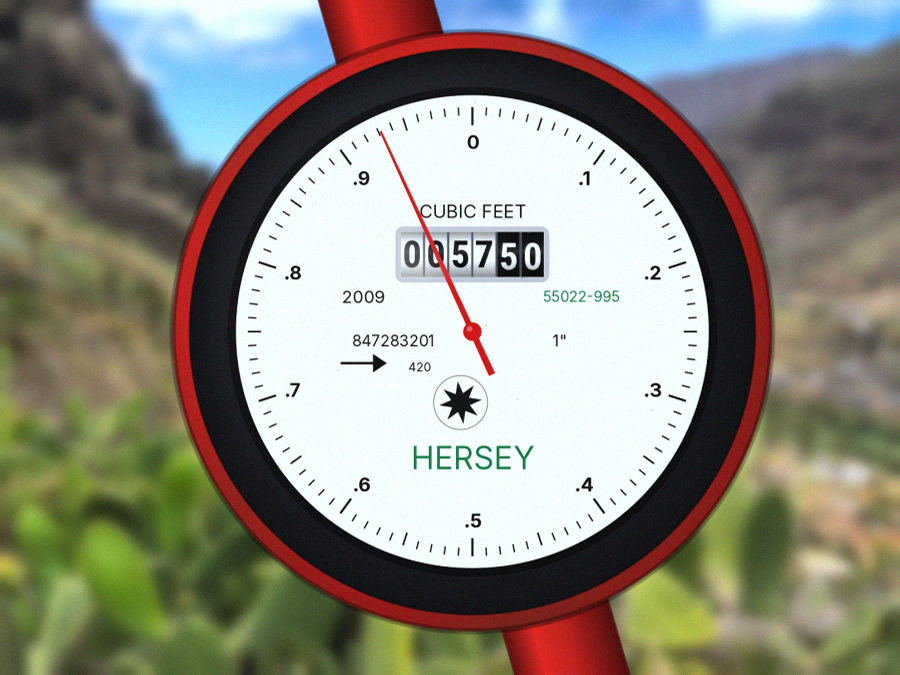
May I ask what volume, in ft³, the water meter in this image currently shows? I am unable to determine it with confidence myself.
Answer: 5749.93 ft³
